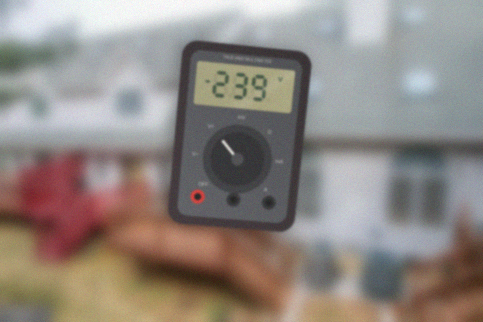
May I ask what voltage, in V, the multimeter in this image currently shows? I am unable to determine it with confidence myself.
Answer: -239 V
